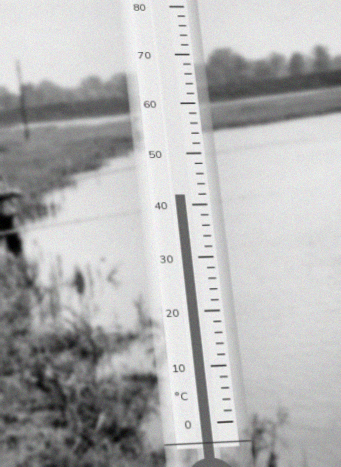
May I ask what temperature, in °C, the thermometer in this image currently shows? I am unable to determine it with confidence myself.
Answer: 42 °C
